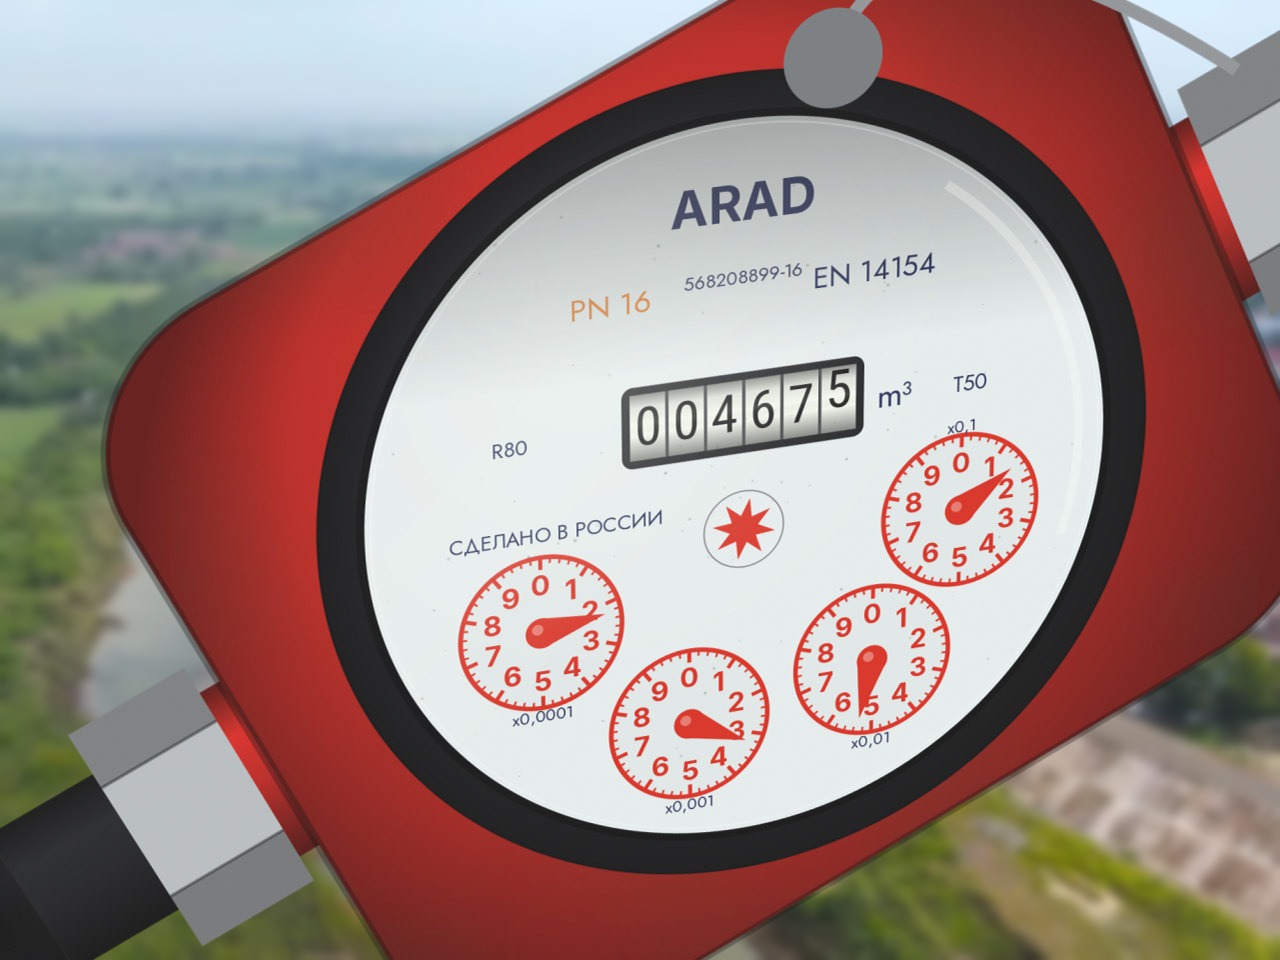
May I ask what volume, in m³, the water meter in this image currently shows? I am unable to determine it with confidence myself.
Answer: 4675.1532 m³
